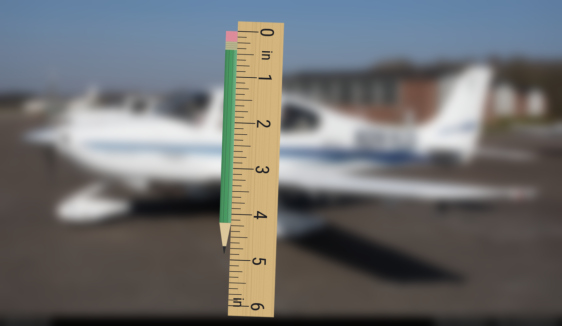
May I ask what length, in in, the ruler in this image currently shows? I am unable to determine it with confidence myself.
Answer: 4.875 in
